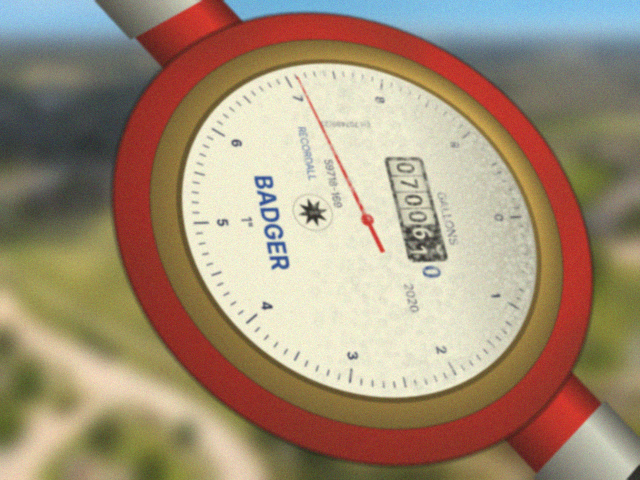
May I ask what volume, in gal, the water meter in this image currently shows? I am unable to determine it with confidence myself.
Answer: 700607.1 gal
